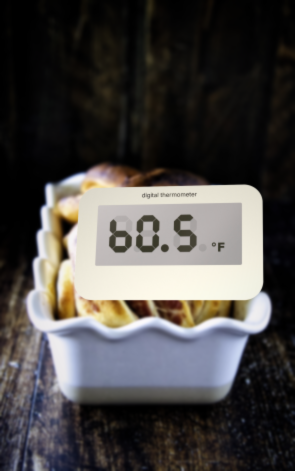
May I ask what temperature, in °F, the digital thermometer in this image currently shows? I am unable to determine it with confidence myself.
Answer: 60.5 °F
